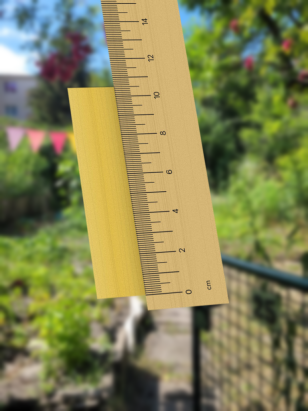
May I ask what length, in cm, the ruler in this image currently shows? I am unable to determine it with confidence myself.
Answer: 10.5 cm
